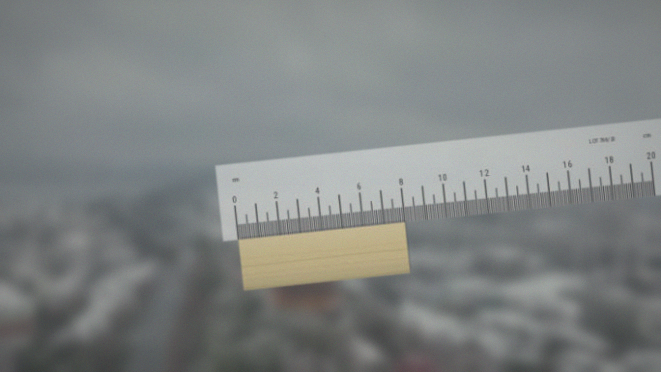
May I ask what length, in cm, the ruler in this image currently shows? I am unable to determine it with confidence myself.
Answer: 8 cm
